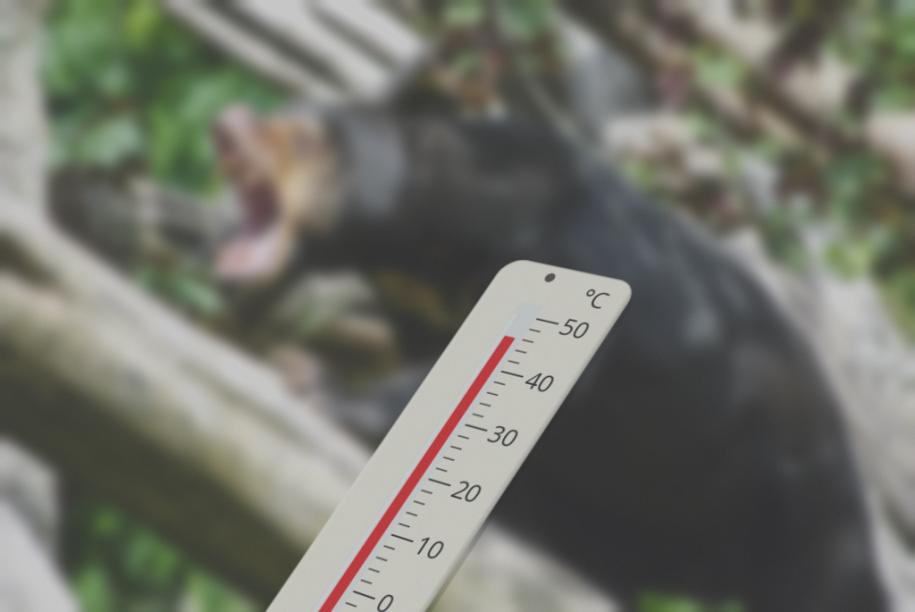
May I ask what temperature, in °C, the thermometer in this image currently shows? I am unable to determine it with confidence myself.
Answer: 46 °C
